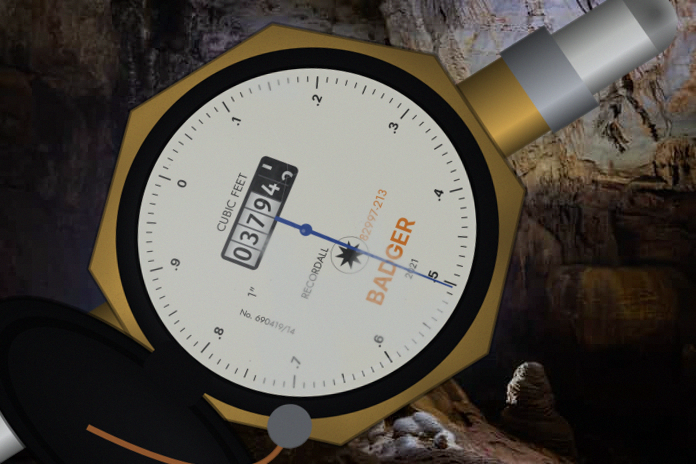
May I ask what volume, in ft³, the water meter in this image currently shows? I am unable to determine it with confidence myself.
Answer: 37941.50 ft³
